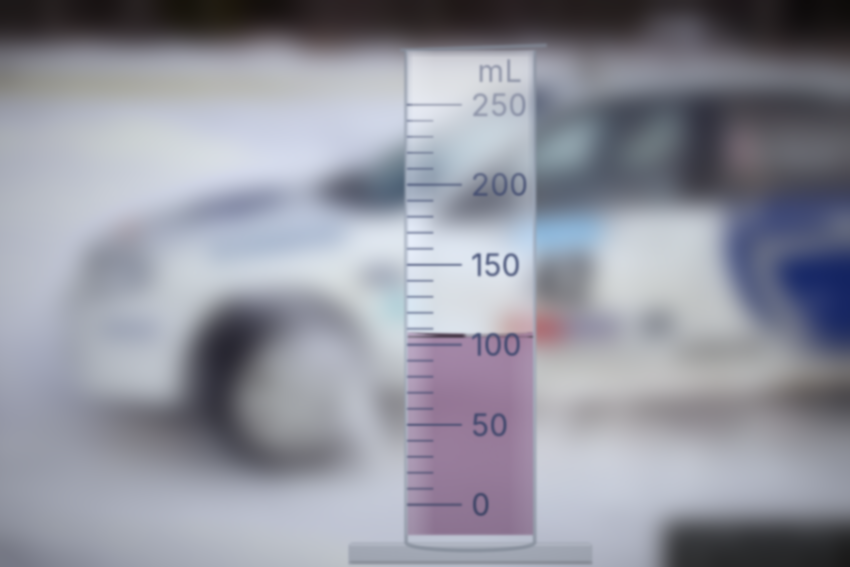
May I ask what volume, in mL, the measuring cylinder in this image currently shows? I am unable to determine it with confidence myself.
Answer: 105 mL
